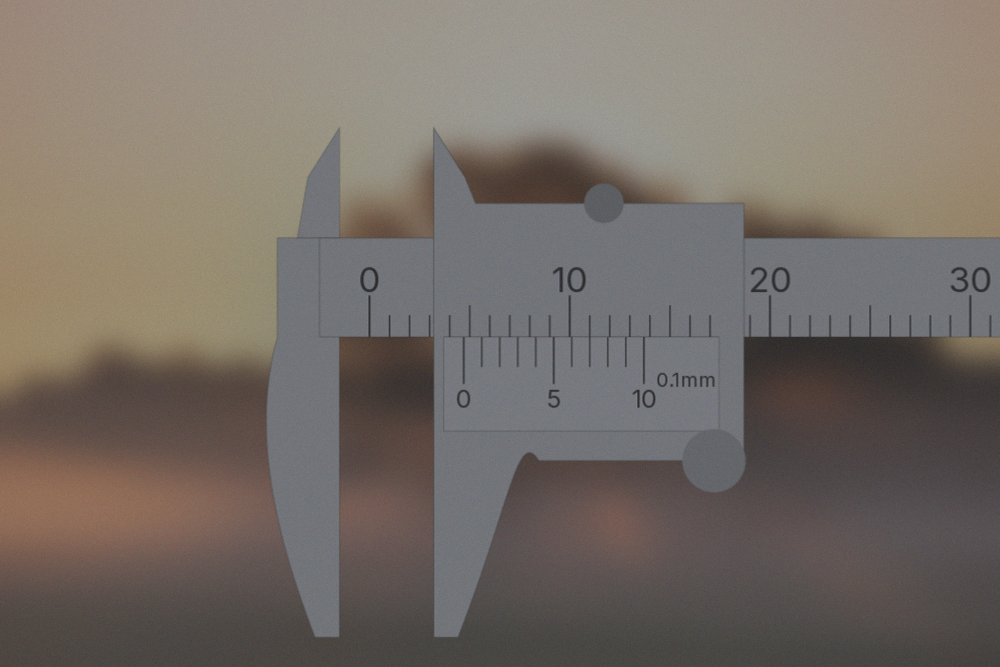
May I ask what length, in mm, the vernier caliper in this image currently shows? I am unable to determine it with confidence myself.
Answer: 4.7 mm
